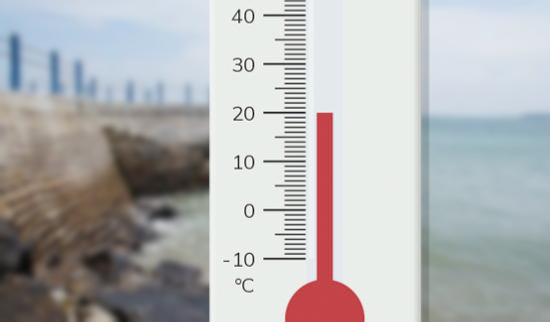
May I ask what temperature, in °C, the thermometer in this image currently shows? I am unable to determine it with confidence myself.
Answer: 20 °C
